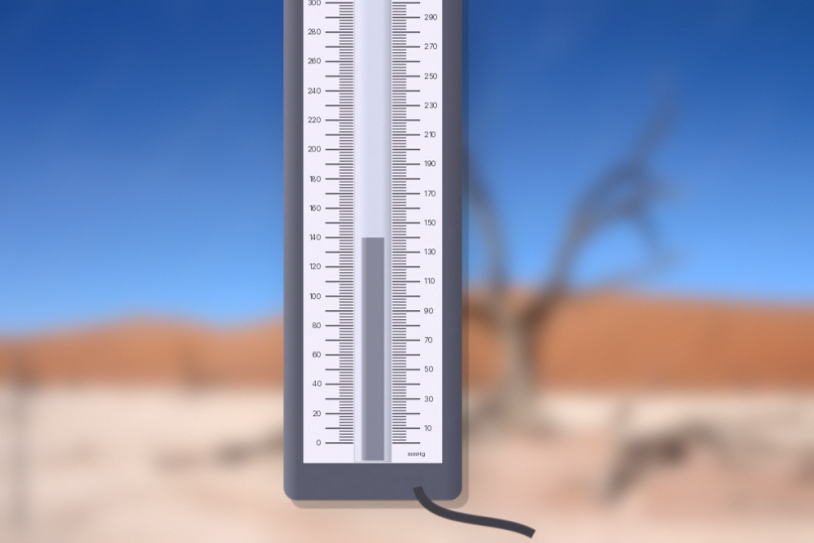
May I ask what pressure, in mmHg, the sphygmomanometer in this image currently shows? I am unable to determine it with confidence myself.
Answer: 140 mmHg
